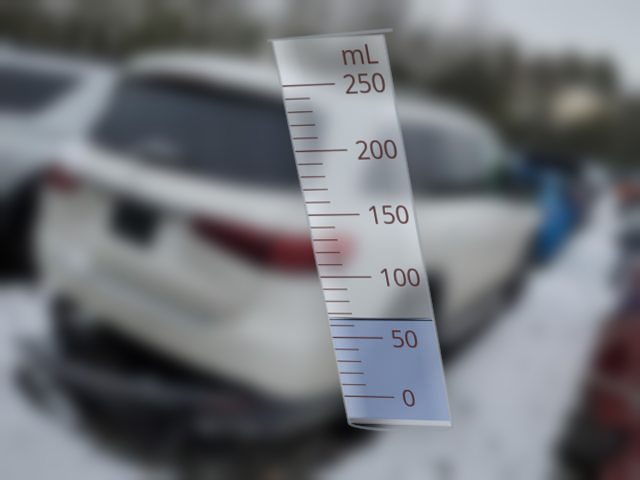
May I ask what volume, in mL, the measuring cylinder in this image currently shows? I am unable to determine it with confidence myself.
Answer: 65 mL
